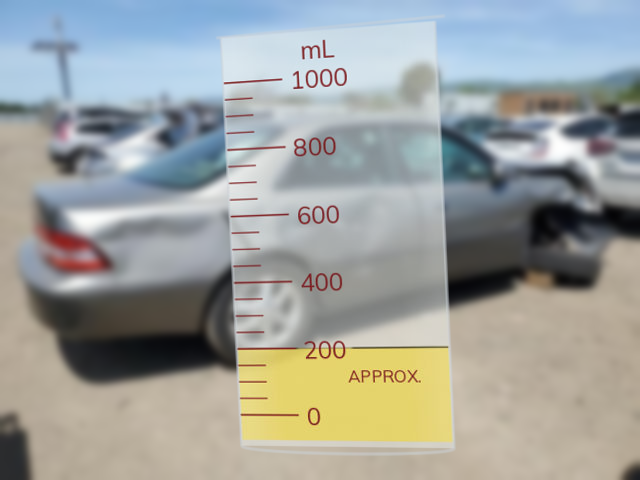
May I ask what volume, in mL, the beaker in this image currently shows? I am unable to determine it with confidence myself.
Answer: 200 mL
